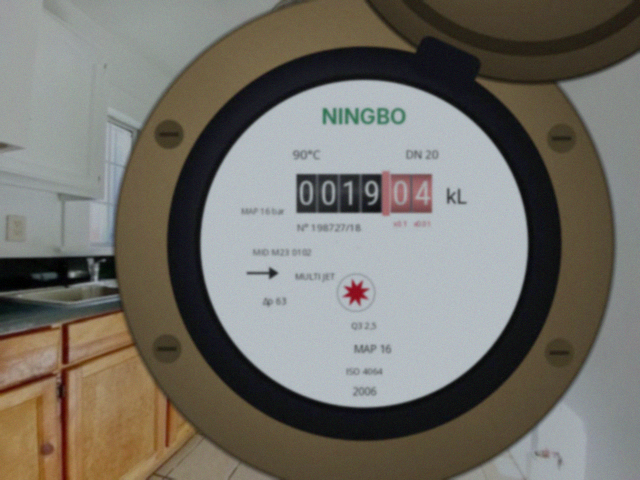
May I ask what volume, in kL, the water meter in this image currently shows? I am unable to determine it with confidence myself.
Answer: 19.04 kL
